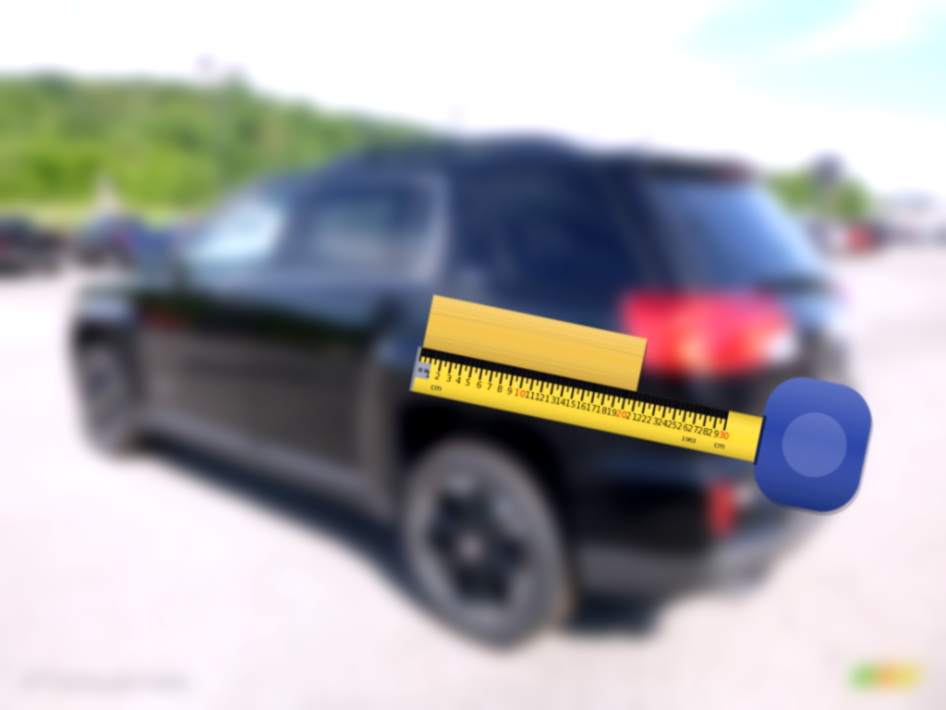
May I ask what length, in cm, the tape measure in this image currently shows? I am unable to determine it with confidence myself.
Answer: 21 cm
